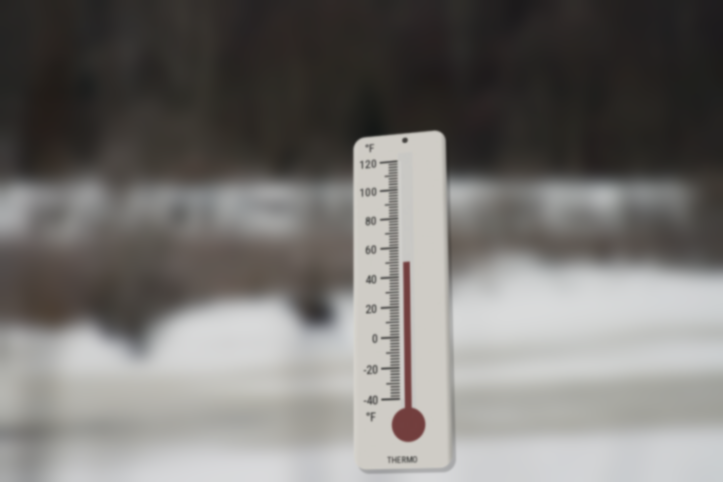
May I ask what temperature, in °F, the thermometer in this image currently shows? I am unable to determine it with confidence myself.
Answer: 50 °F
